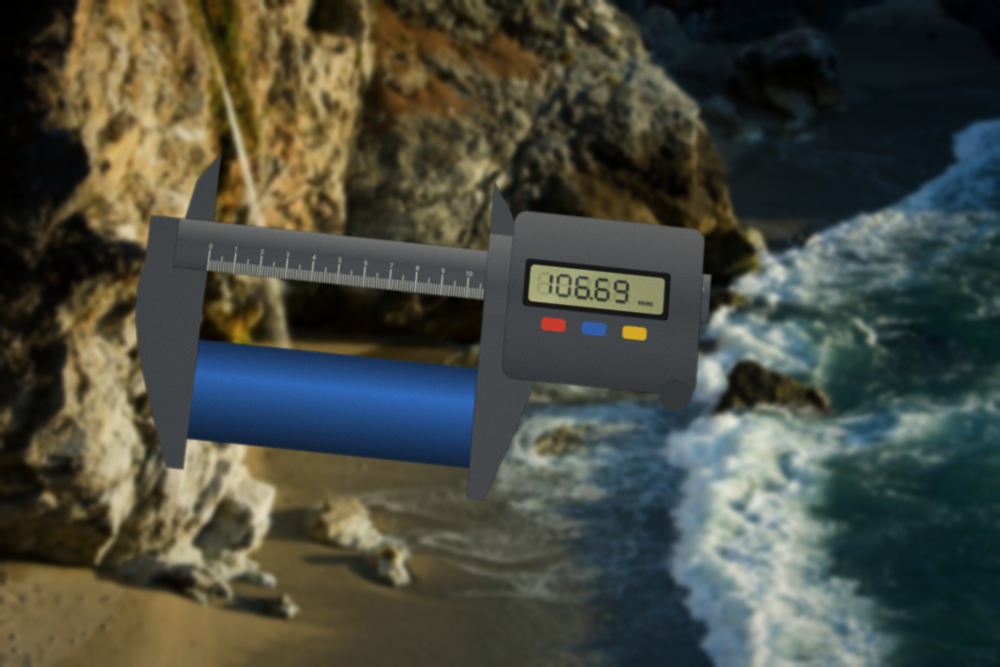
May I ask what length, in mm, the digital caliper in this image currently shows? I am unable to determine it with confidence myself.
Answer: 106.69 mm
